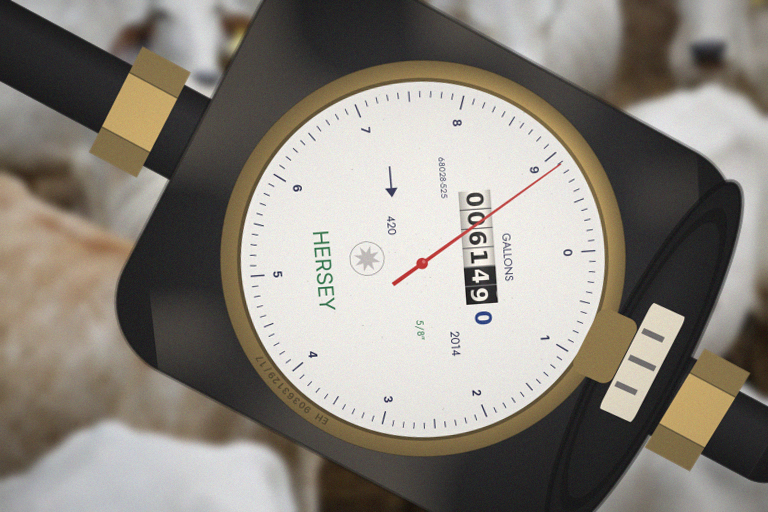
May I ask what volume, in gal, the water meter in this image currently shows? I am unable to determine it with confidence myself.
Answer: 61489.1 gal
